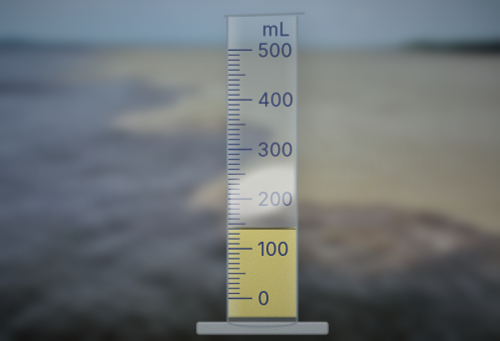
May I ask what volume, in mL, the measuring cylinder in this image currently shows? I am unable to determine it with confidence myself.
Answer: 140 mL
